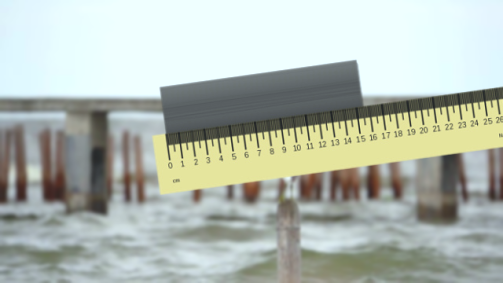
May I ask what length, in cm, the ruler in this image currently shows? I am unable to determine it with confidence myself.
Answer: 15.5 cm
